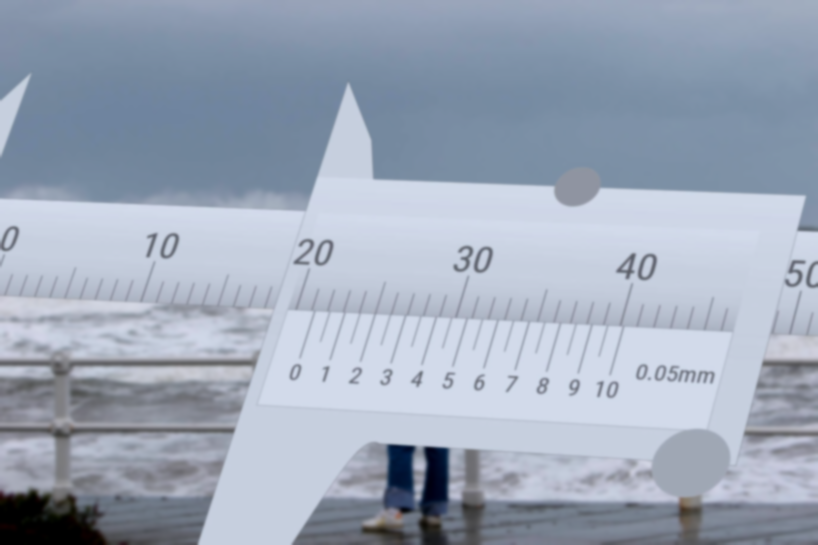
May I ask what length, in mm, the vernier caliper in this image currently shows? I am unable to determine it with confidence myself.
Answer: 21.2 mm
